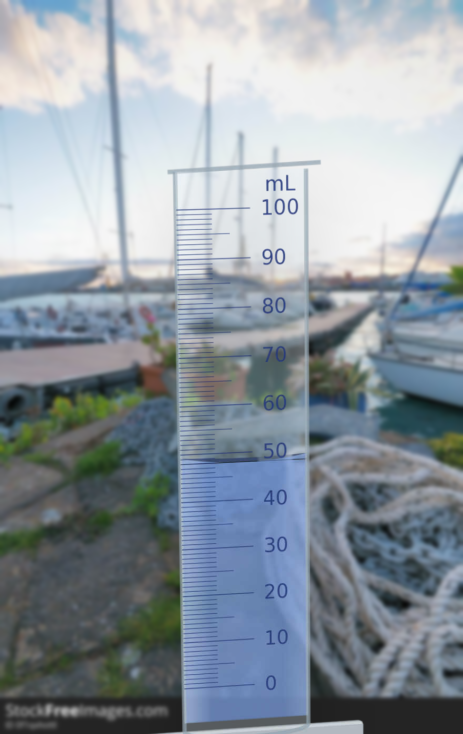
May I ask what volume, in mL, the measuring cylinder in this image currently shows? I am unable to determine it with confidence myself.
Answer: 48 mL
